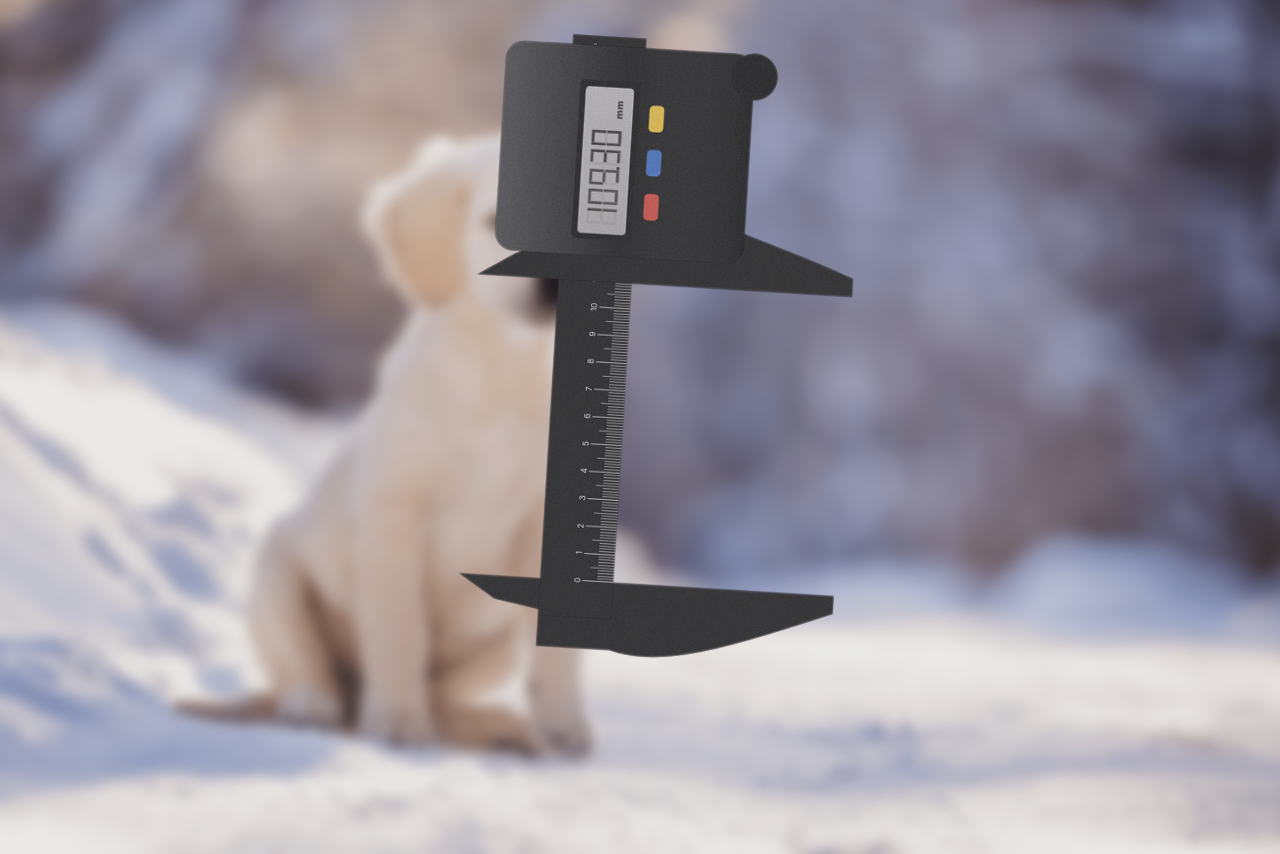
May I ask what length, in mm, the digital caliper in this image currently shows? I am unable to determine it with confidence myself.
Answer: 109.30 mm
